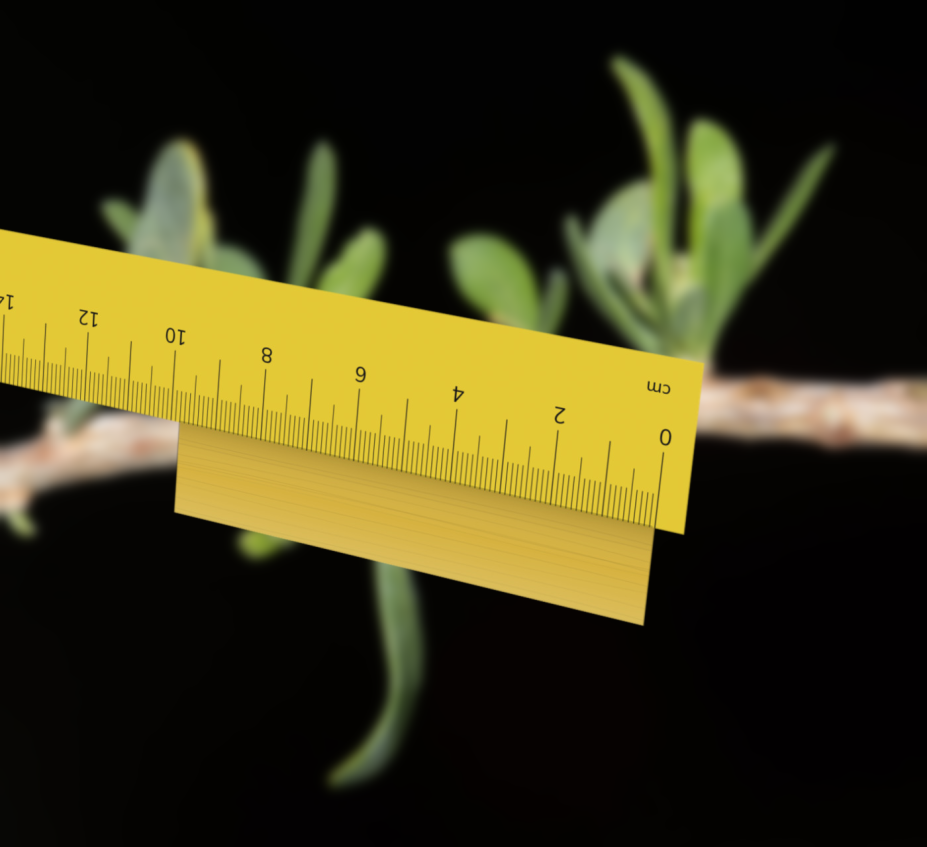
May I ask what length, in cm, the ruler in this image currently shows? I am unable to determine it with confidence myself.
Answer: 9.8 cm
